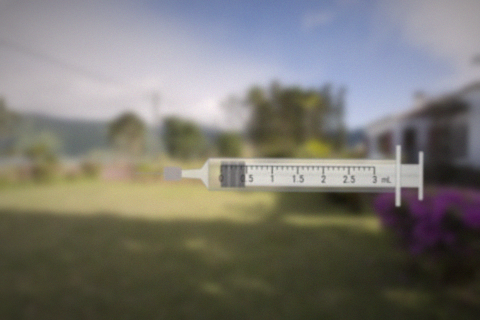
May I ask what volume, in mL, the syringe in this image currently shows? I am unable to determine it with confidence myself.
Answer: 0 mL
